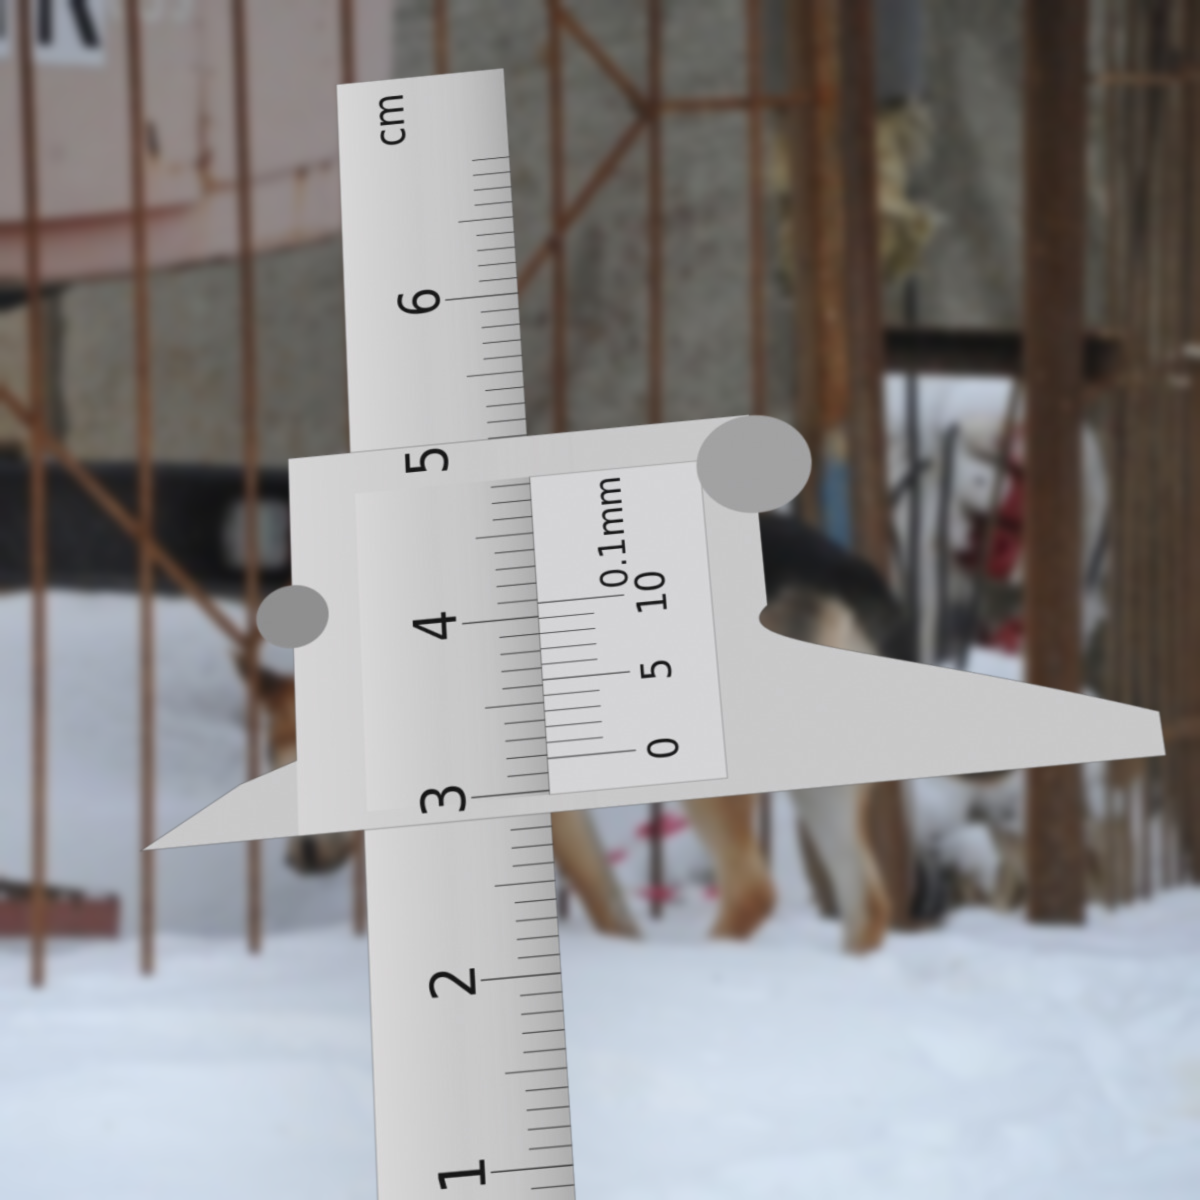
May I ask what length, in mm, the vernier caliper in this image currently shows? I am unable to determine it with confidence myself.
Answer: 31.8 mm
